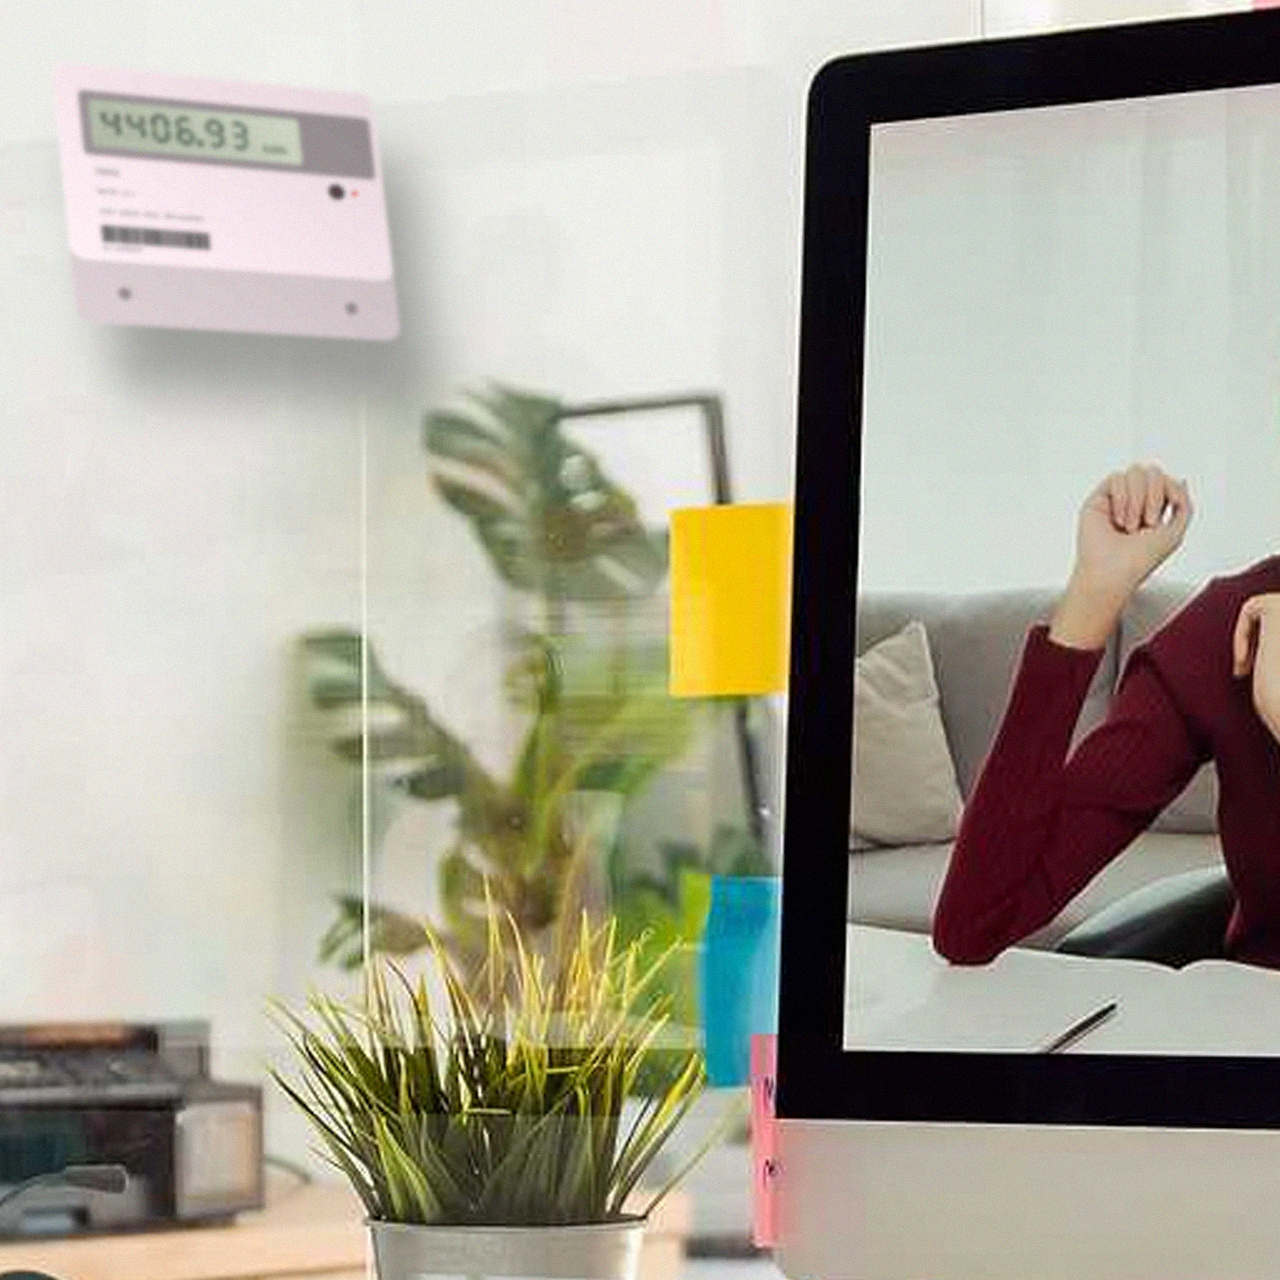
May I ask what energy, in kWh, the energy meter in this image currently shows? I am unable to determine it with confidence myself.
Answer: 4406.93 kWh
